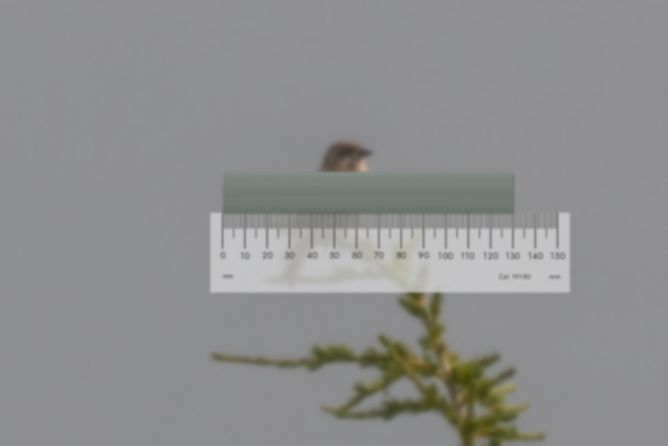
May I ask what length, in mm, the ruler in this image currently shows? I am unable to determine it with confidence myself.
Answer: 130 mm
